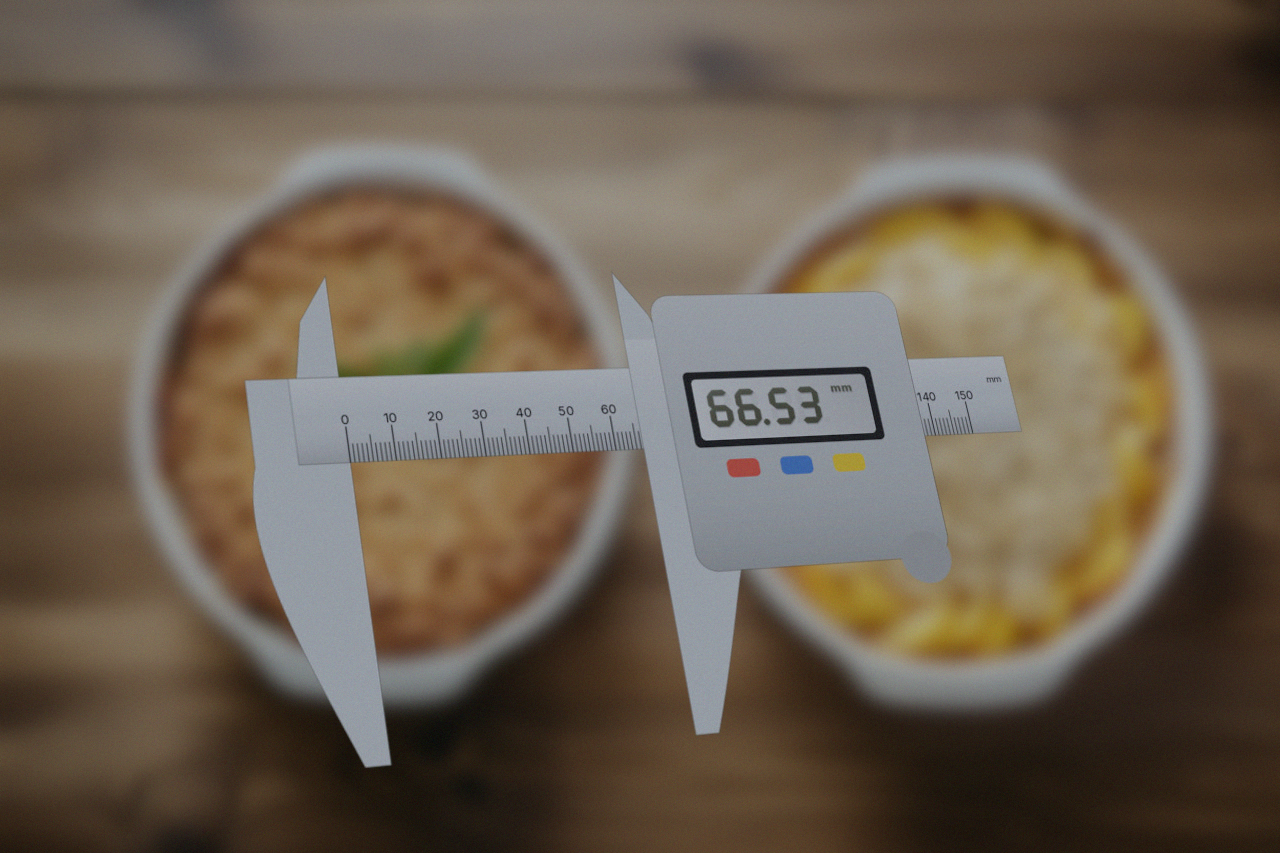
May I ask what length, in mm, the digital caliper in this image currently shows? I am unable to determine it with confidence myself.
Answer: 66.53 mm
